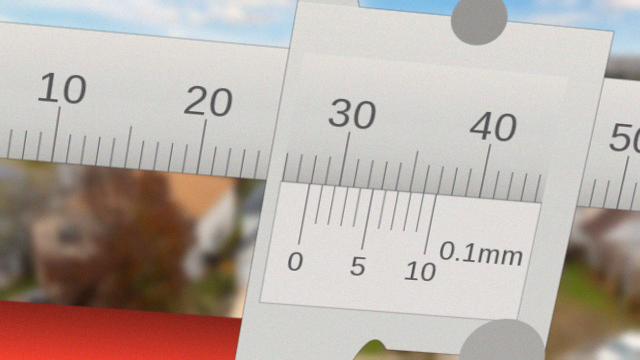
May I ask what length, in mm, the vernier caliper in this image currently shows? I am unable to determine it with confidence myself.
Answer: 27.9 mm
